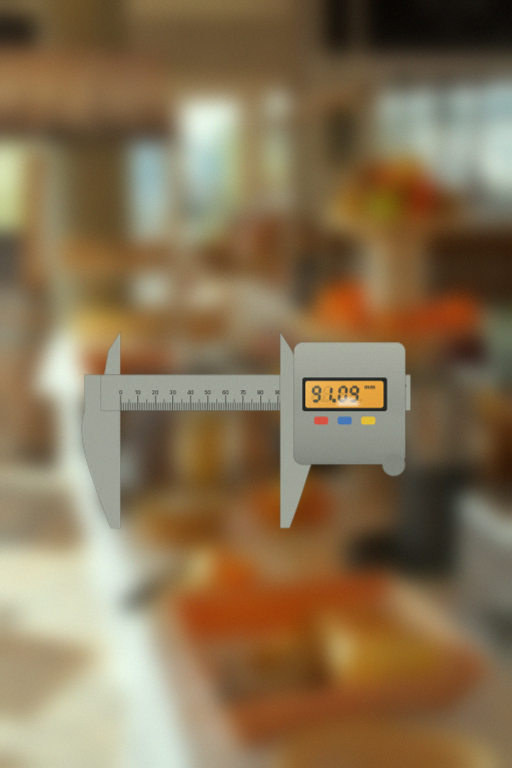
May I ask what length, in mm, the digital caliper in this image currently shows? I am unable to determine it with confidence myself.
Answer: 91.09 mm
